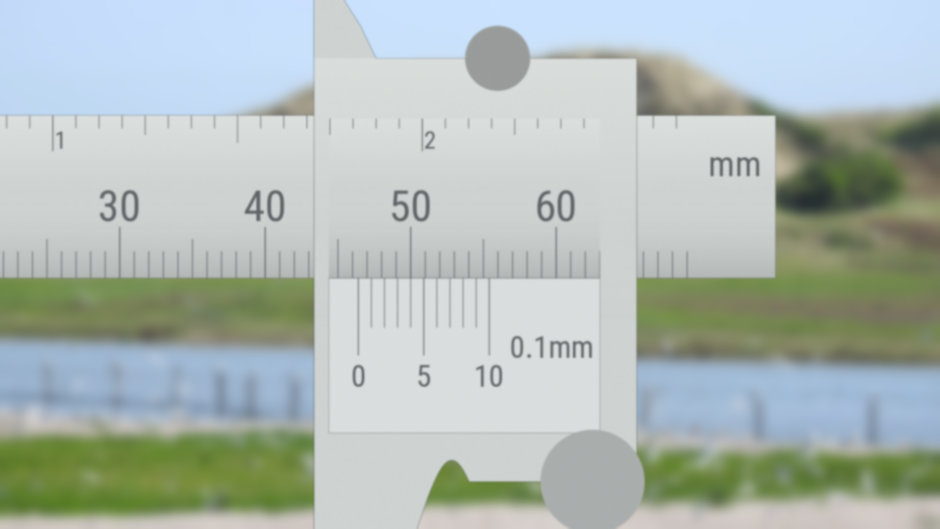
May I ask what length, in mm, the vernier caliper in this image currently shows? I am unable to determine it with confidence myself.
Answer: 46.4 mm
